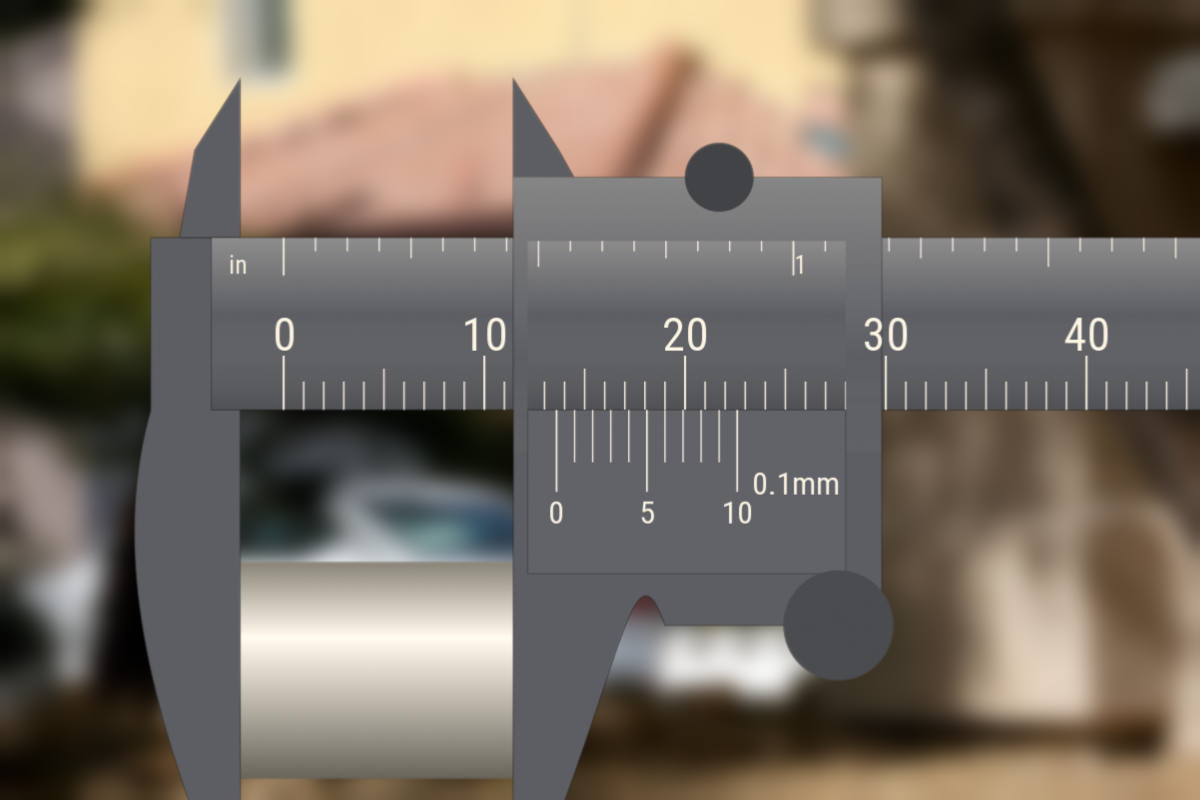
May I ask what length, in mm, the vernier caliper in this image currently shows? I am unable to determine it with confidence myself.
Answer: 13.6 mm
